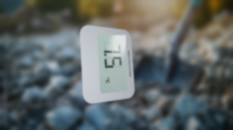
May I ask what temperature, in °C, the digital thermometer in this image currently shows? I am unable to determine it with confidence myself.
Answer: 7.5 °C
